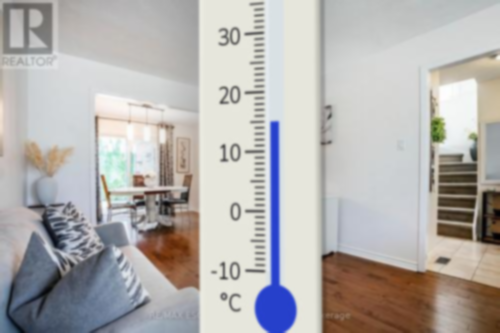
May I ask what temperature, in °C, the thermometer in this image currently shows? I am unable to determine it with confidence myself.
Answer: 15 °C
